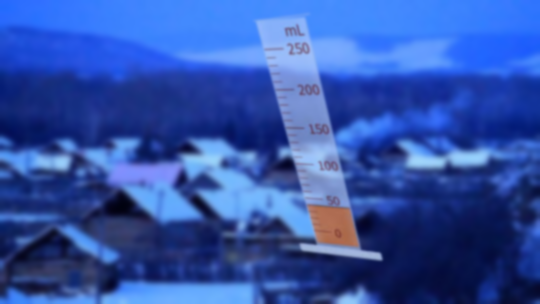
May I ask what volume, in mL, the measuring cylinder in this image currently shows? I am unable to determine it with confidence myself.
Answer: 40 mL
